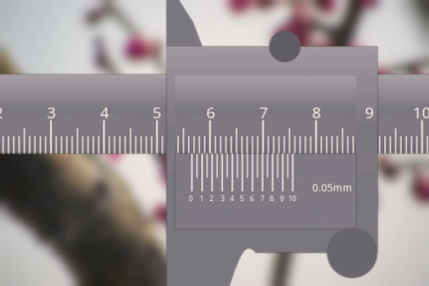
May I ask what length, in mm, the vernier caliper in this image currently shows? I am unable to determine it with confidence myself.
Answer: 56.6 mm
